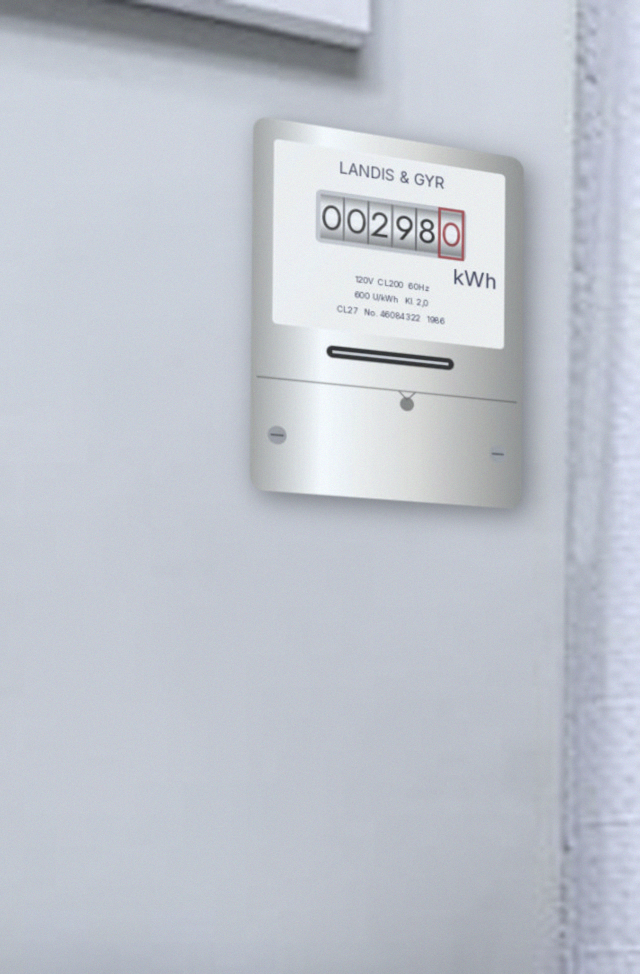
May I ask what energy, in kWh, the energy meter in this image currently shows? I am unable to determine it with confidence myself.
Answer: 298.0 kWh
